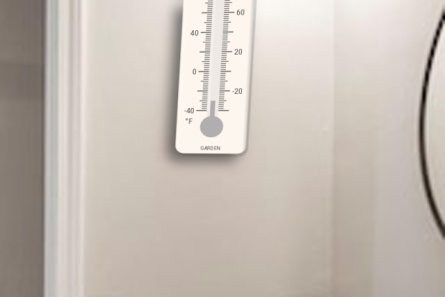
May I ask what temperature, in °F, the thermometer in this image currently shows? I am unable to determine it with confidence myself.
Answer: -30 °F
